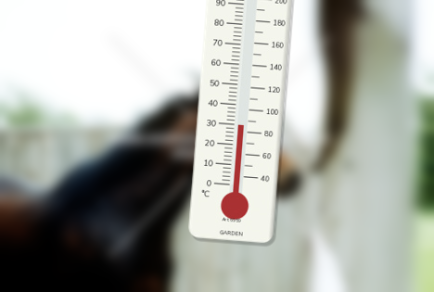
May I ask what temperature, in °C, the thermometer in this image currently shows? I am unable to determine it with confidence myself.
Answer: 30 °C
